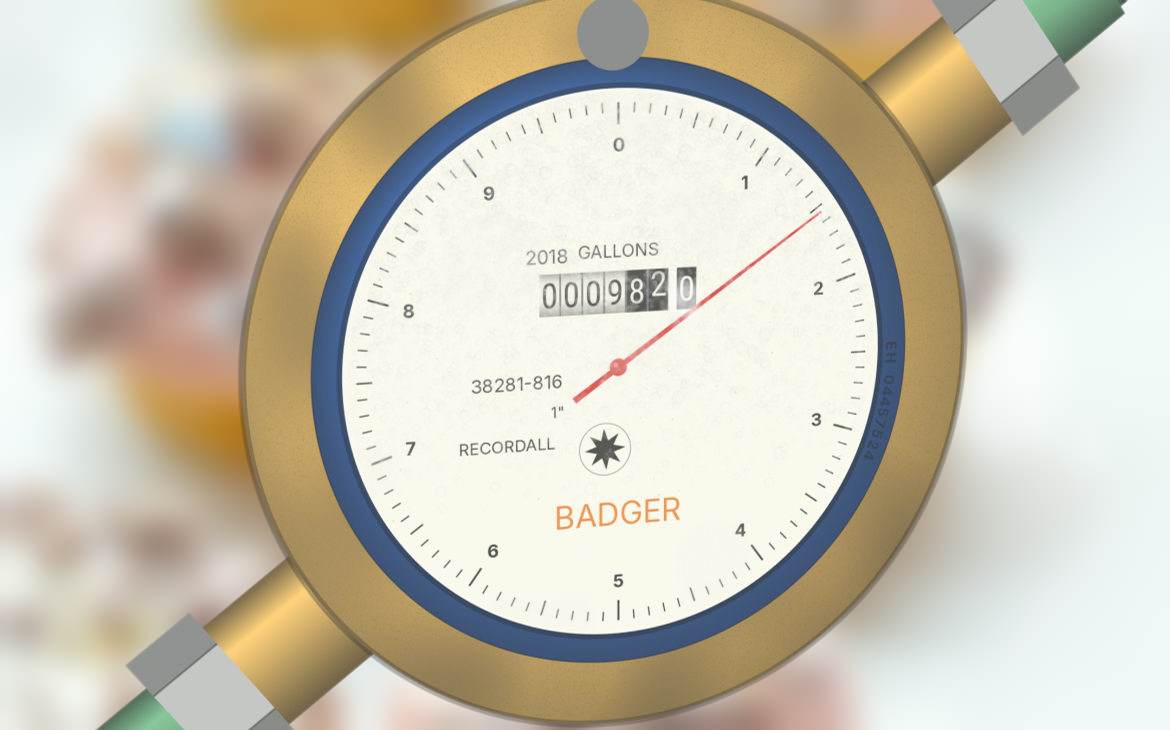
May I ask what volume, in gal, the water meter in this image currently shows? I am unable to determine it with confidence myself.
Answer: 9821.5 gal
